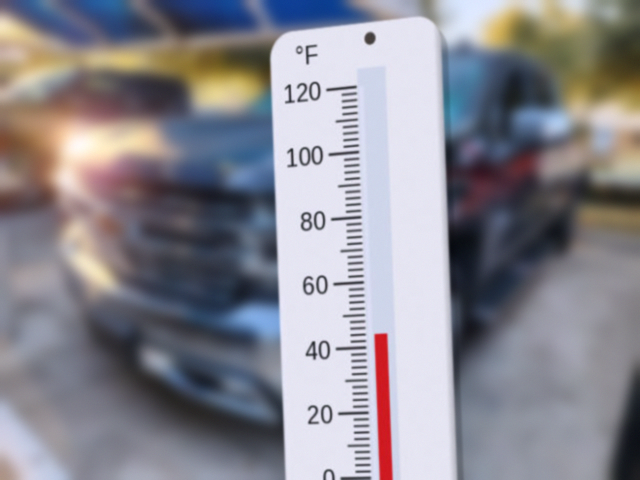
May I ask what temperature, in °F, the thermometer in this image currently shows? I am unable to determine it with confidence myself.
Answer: 44 °F
